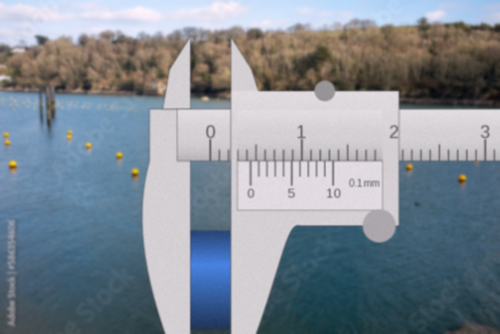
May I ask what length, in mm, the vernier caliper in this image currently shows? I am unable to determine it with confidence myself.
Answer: 4.4 mm
